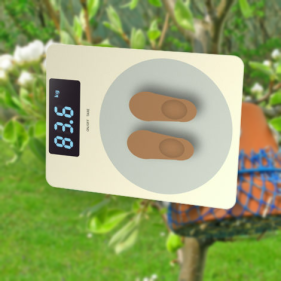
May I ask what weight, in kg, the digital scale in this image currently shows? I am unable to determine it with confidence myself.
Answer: 83.6 kg
